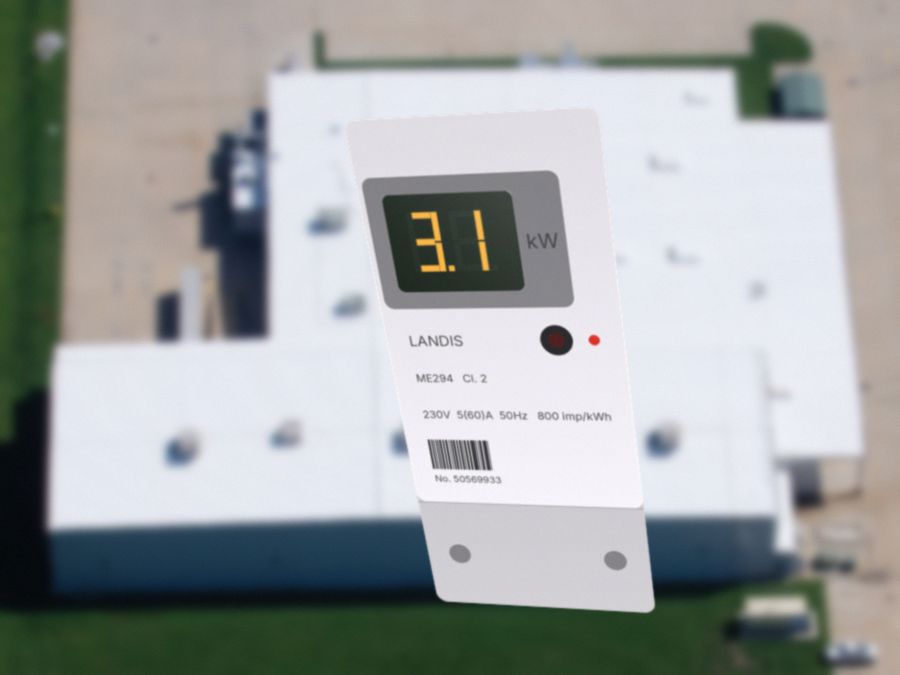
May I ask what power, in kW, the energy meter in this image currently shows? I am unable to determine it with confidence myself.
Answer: 3.1 kW
